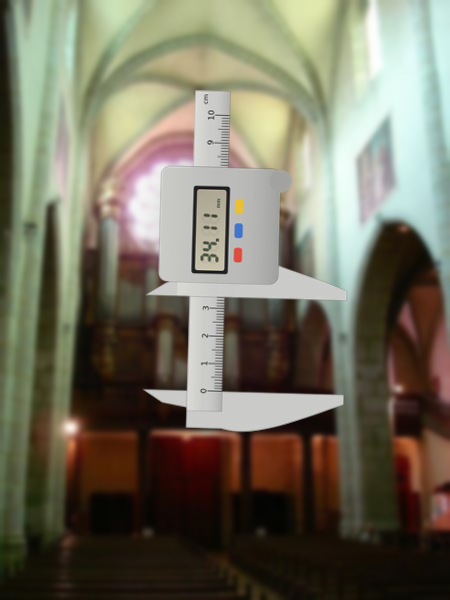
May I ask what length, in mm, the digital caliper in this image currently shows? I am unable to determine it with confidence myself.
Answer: 34.11 mm
